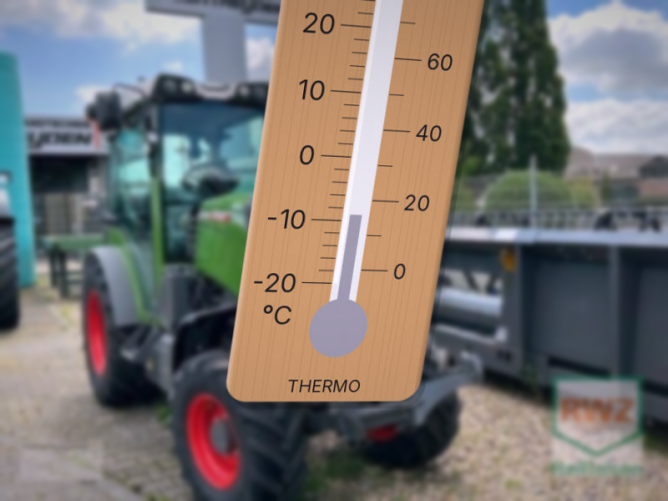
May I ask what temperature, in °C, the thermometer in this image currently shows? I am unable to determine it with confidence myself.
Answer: -9 °C
